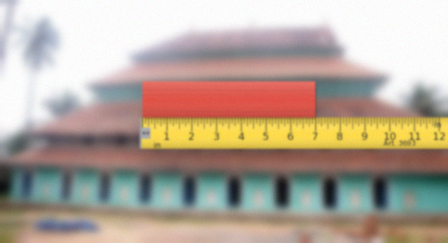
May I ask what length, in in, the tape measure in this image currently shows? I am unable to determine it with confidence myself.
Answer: 7 in
